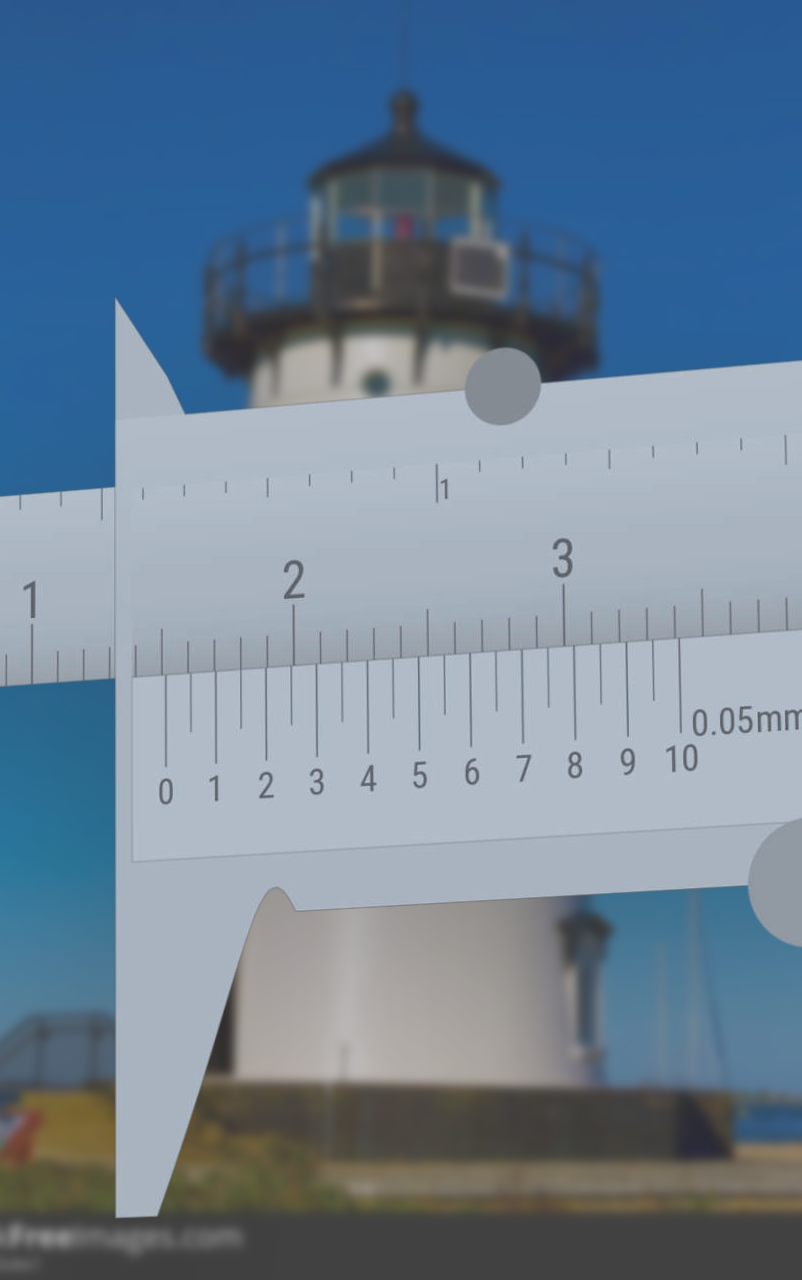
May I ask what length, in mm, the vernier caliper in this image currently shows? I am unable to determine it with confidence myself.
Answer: 15.15 mm
